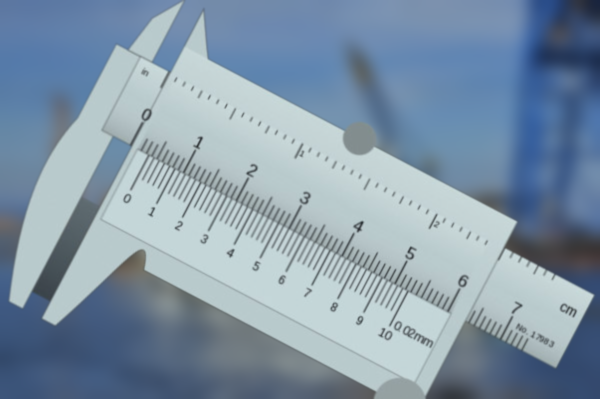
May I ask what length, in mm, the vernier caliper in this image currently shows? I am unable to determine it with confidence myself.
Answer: 3.5 mm
